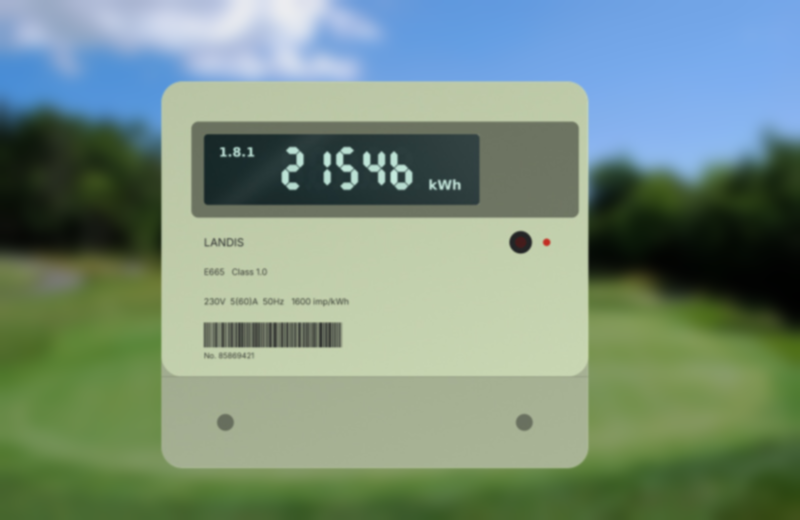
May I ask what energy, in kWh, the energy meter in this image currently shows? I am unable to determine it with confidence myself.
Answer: 21546 kWh
